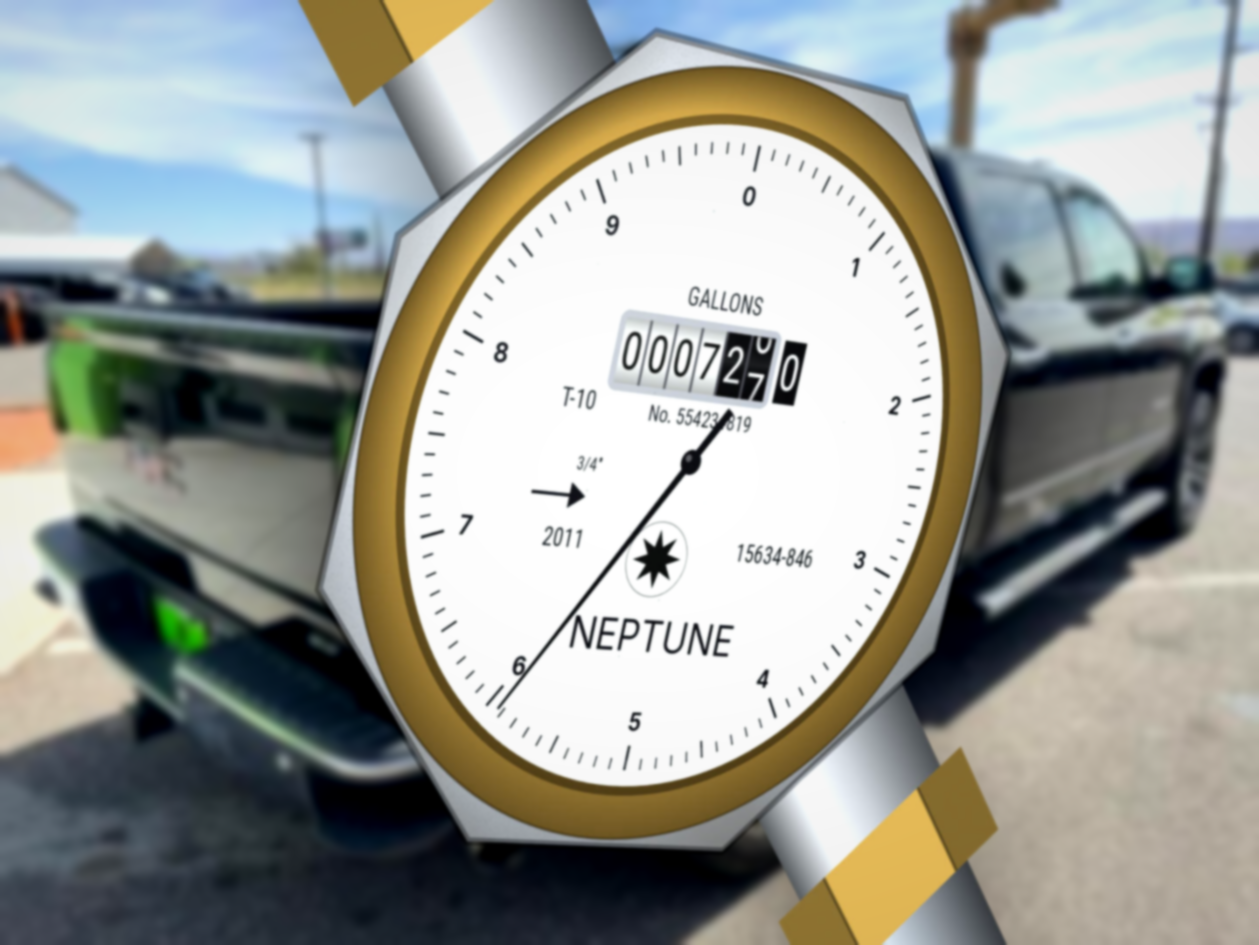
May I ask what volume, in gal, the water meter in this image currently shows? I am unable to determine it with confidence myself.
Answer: 7265.9 gal
